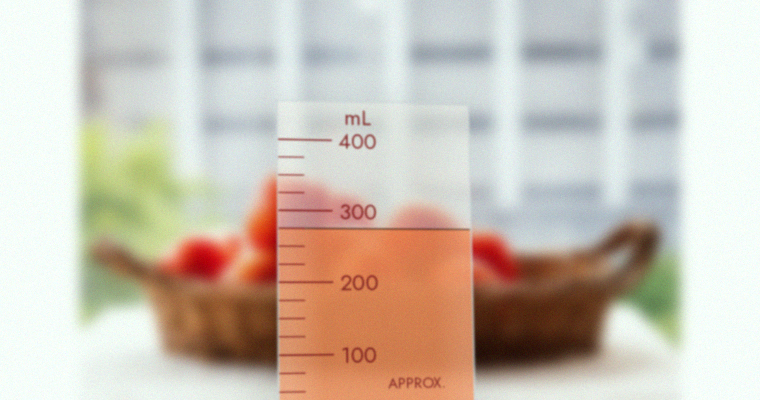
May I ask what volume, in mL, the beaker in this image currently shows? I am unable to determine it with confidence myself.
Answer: 275 mL
